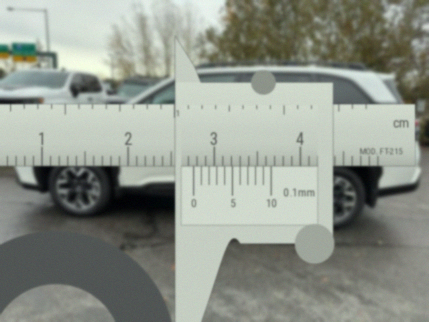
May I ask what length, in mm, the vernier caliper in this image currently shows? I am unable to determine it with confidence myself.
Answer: 27.6 mm
